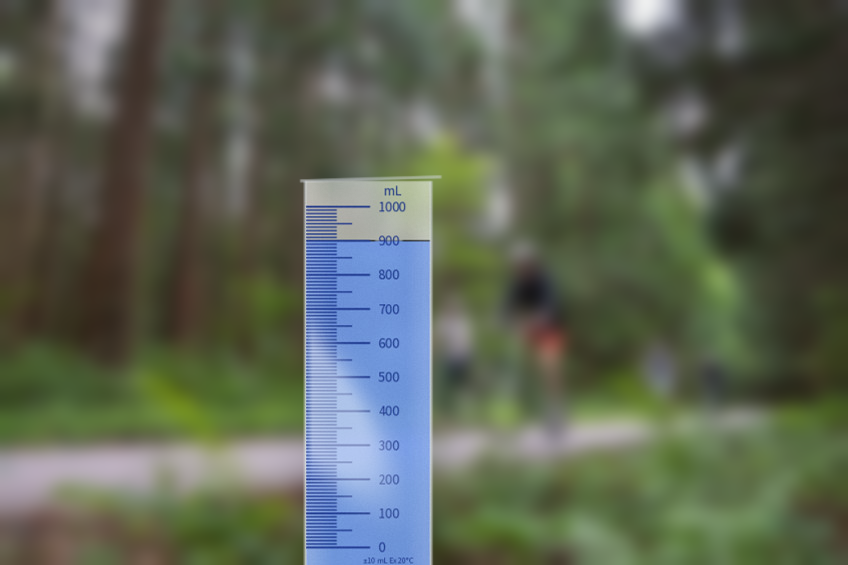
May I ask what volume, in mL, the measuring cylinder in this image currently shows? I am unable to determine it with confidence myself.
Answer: 900 mL
